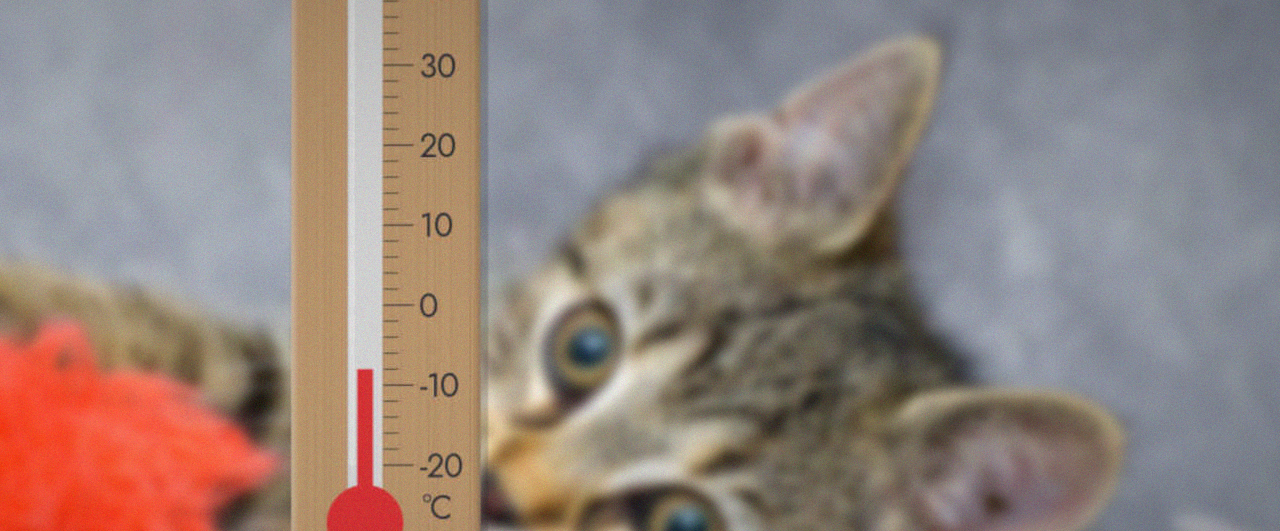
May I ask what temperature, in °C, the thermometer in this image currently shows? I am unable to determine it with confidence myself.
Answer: -8 °C
